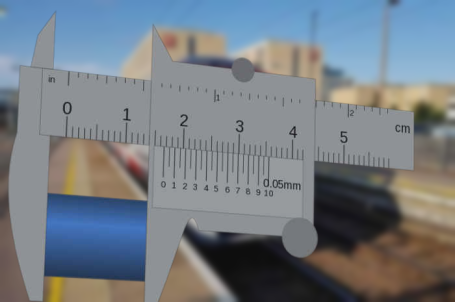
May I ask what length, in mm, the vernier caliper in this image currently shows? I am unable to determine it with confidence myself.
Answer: 16.6 mm
